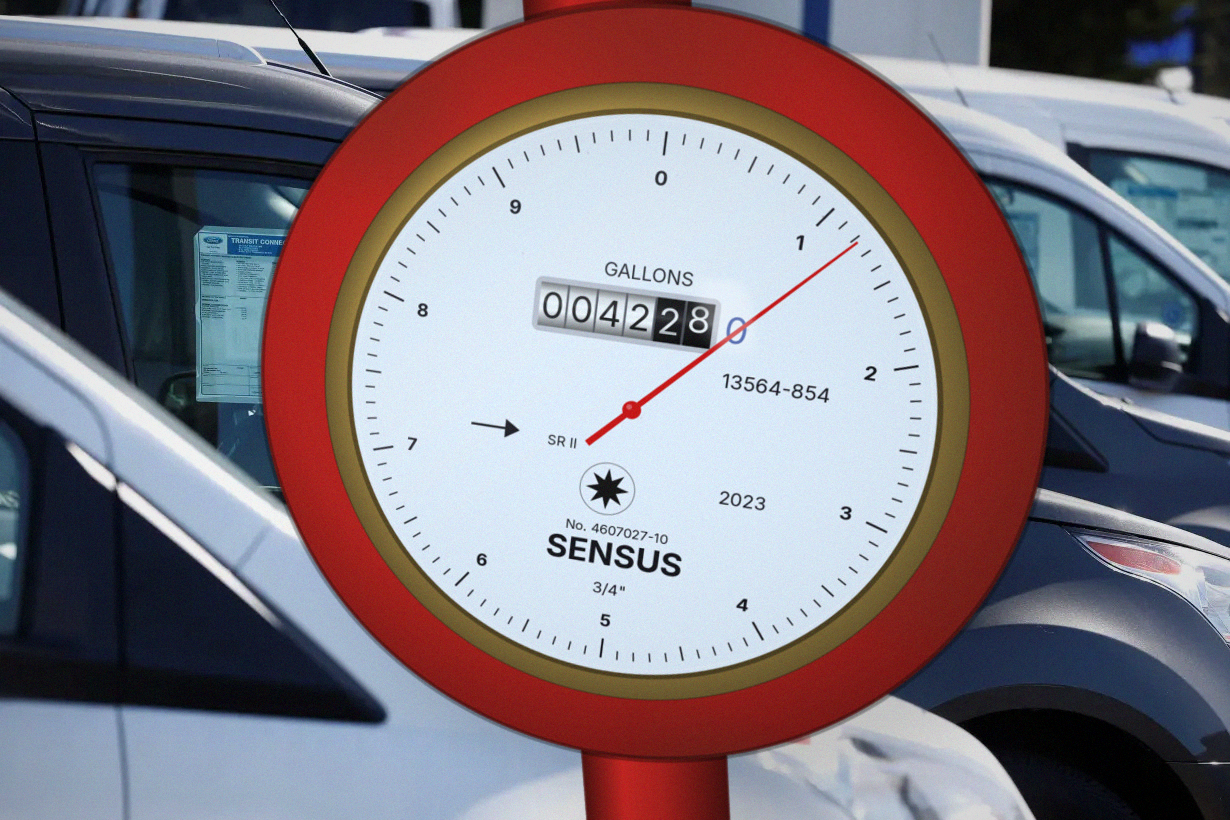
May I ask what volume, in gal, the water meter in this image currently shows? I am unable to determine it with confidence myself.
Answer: 42281.2 gal
